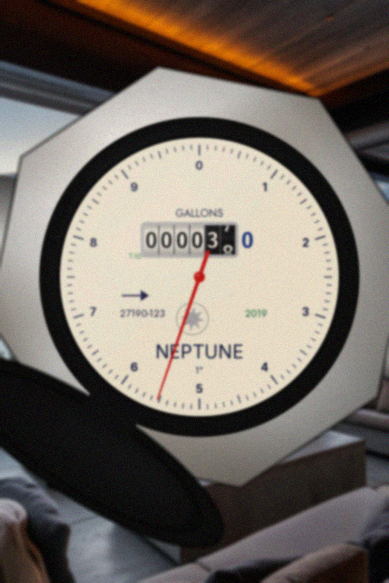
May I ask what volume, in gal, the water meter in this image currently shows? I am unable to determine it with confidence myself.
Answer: 375.5 gal
